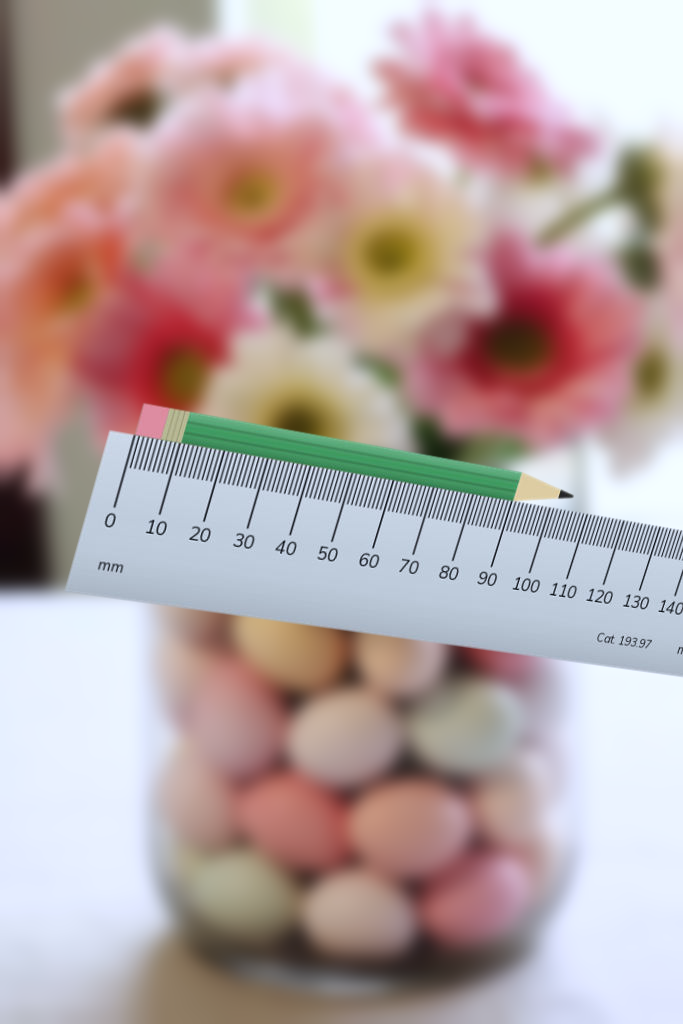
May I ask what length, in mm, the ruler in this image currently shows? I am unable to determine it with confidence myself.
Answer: 105 mm
